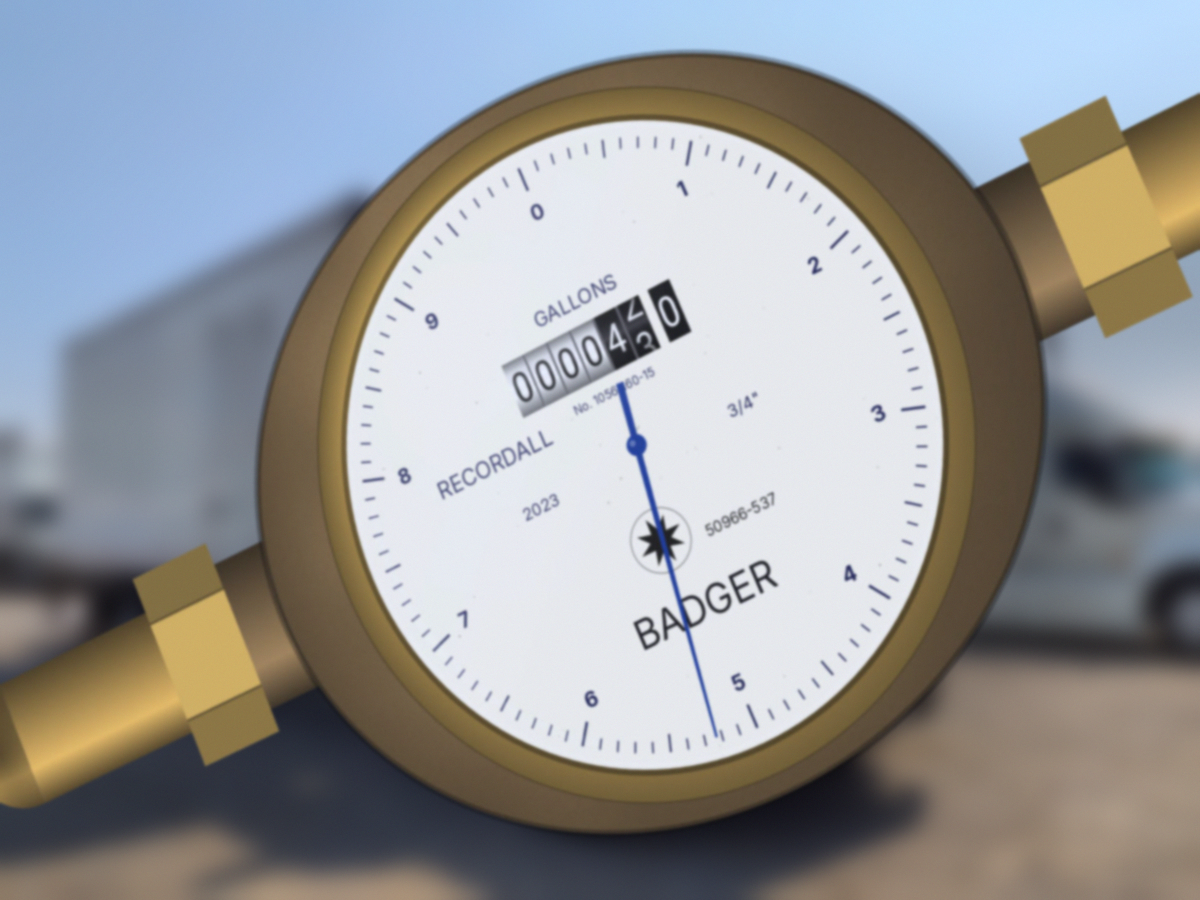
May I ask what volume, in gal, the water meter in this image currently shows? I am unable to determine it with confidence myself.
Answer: 425.2 gal
